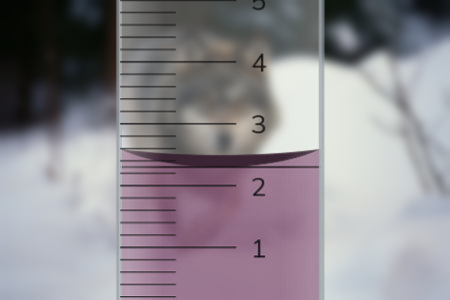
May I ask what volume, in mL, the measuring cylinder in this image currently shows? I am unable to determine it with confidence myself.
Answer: 2.3 mL
